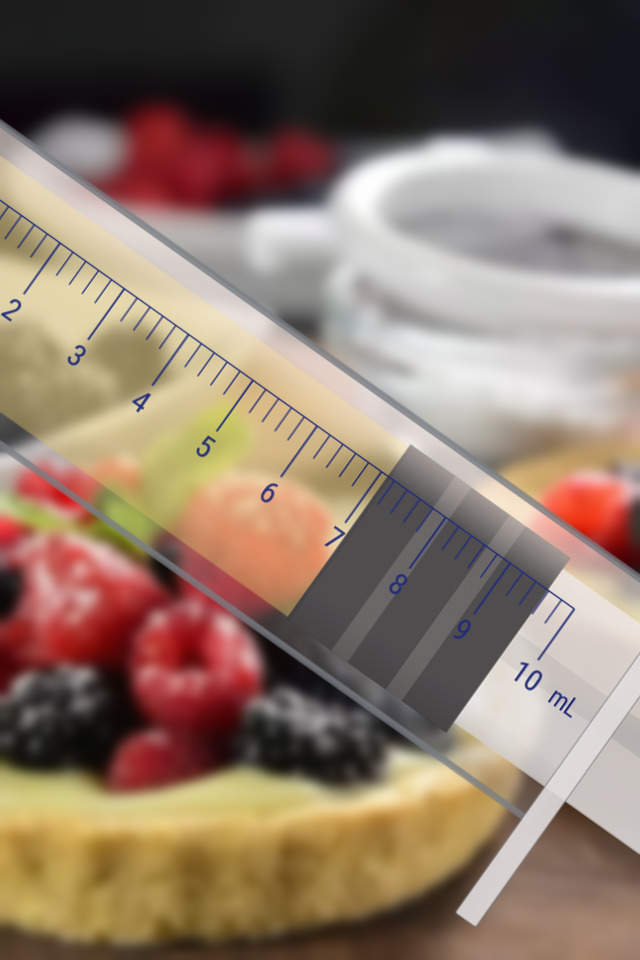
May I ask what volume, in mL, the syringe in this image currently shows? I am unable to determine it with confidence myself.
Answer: 7.1 mL
